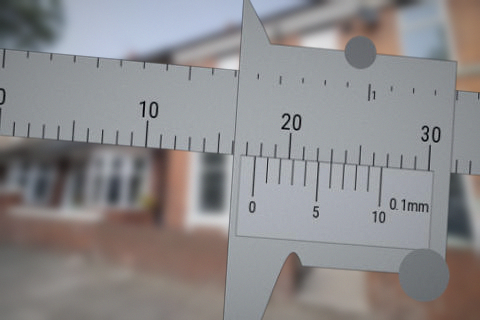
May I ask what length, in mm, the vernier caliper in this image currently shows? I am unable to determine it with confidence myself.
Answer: 17.6 mm
